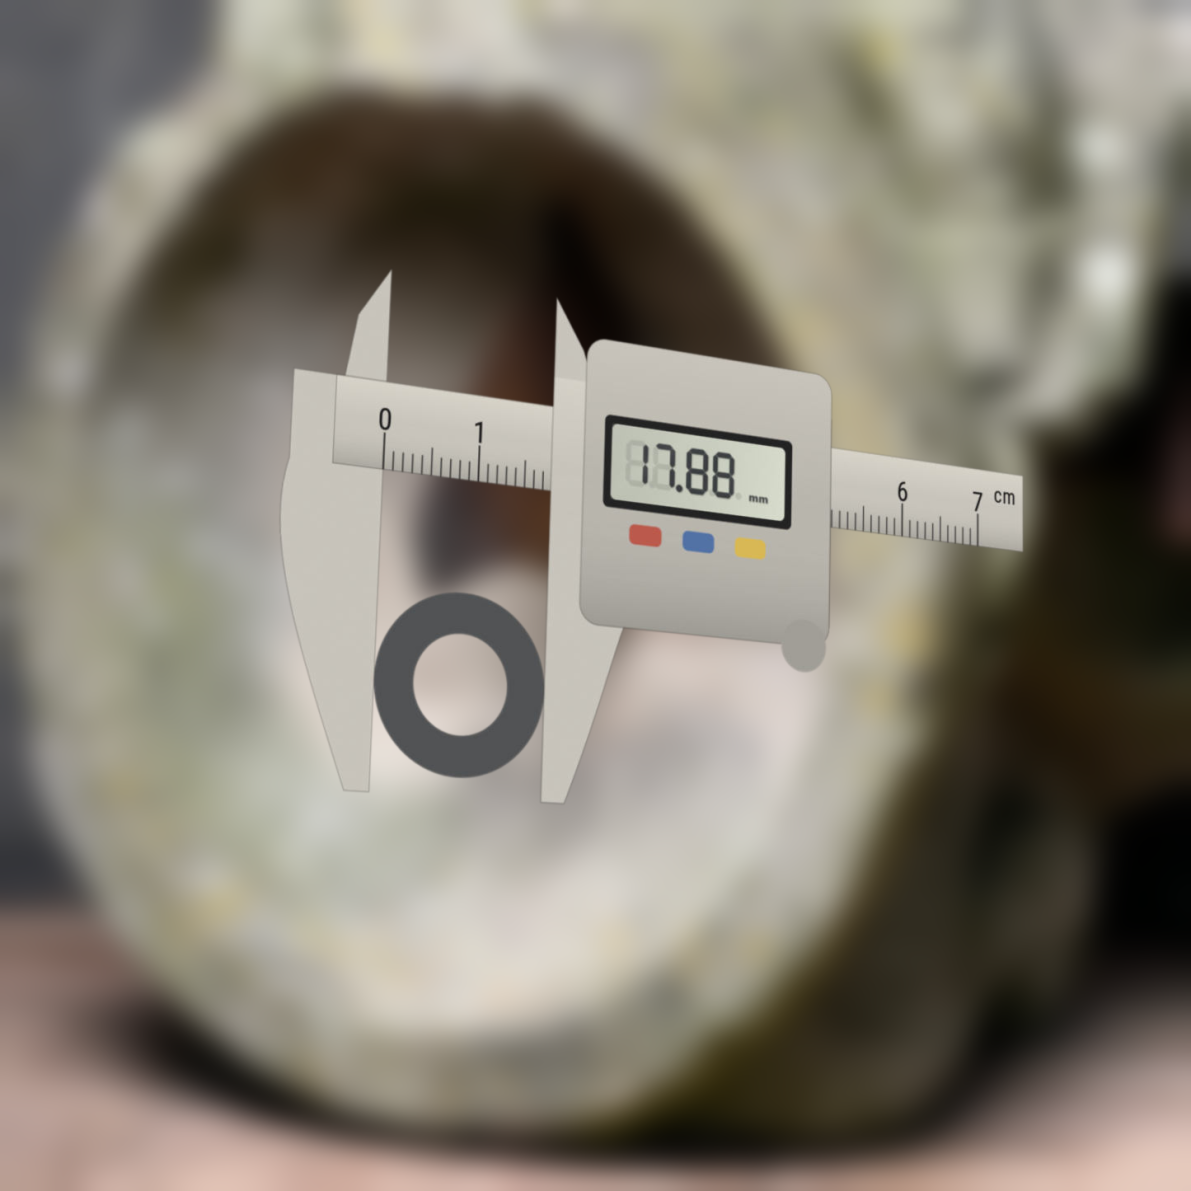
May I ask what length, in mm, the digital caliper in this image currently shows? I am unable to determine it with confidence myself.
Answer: 17.88 mm
